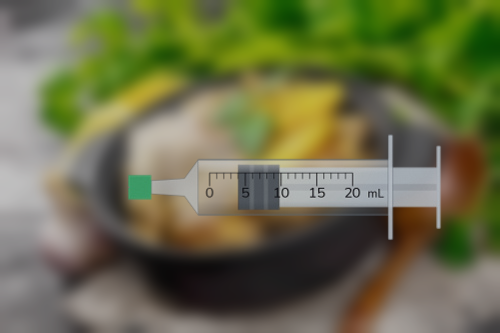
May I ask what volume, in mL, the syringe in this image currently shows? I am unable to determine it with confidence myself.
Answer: 4 mL
